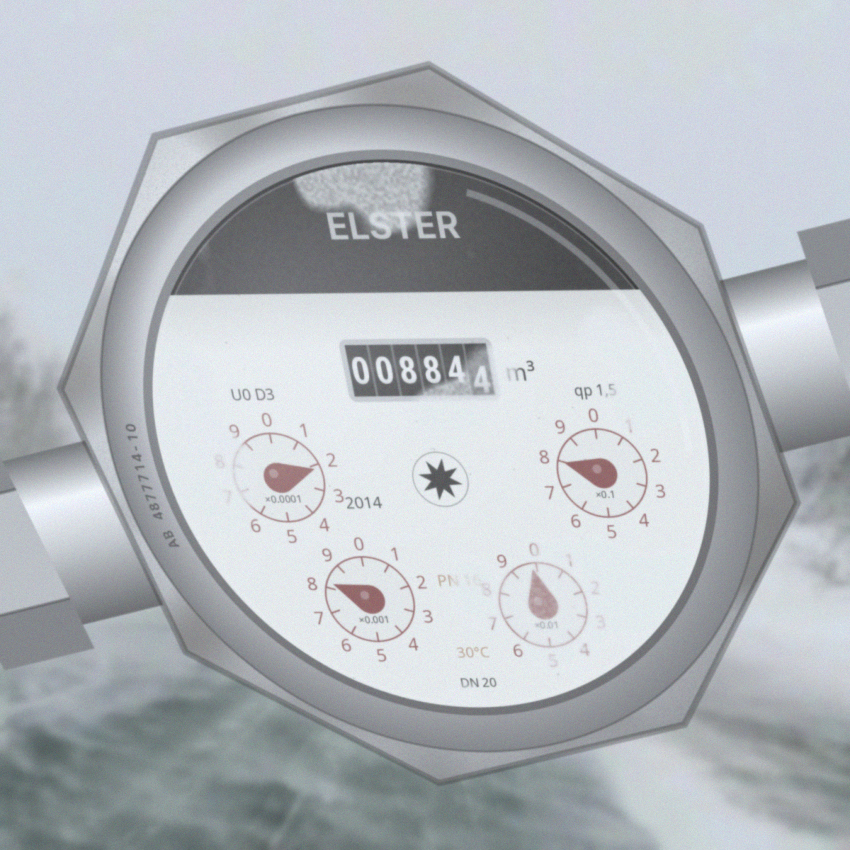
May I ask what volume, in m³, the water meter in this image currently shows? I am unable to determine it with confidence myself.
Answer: 8843.7982 m³
